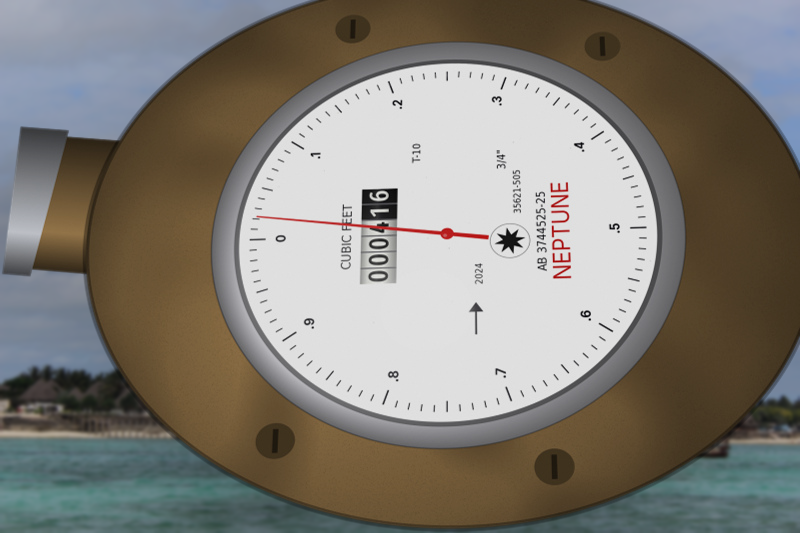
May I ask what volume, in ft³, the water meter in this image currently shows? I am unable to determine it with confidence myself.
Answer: 416.02 ft³
